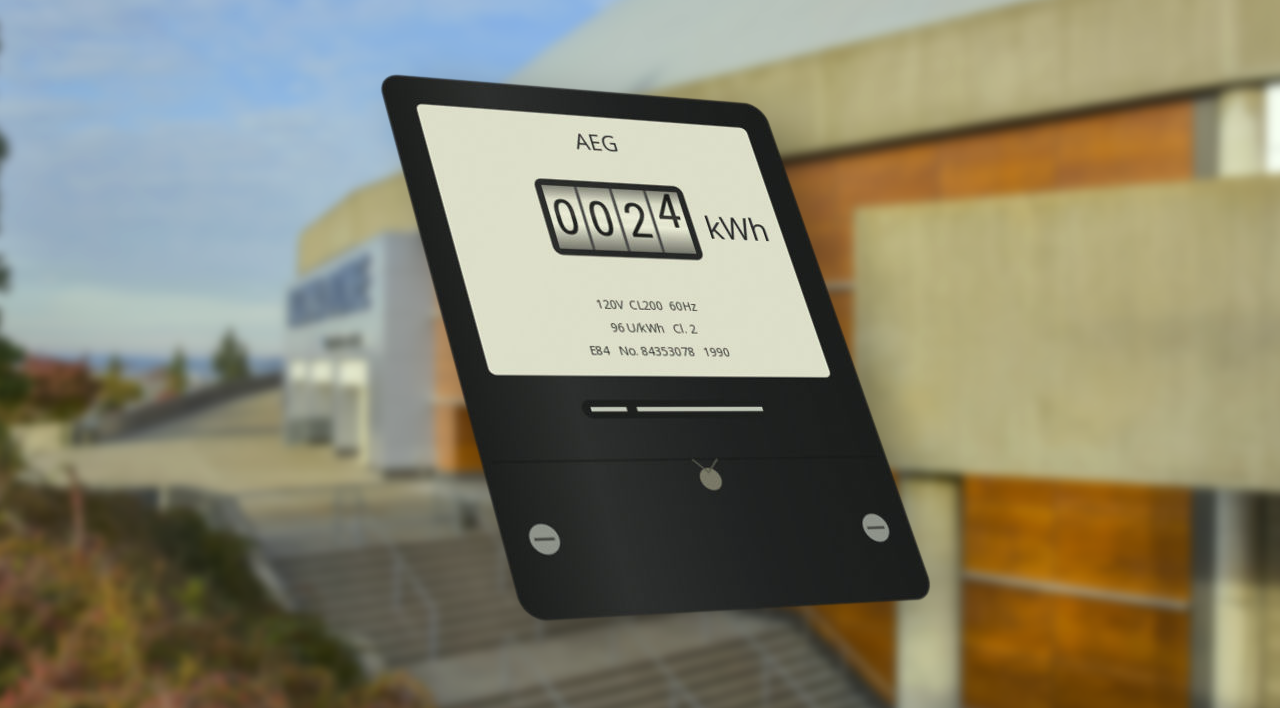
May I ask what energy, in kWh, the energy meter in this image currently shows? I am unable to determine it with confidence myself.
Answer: 24 kWh
